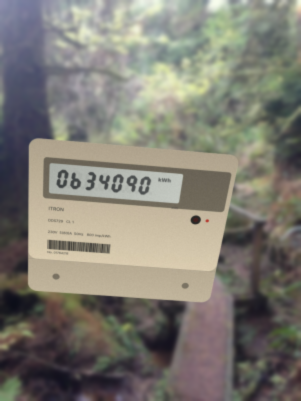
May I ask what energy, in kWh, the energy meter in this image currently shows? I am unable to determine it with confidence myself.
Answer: 634090 kWh
